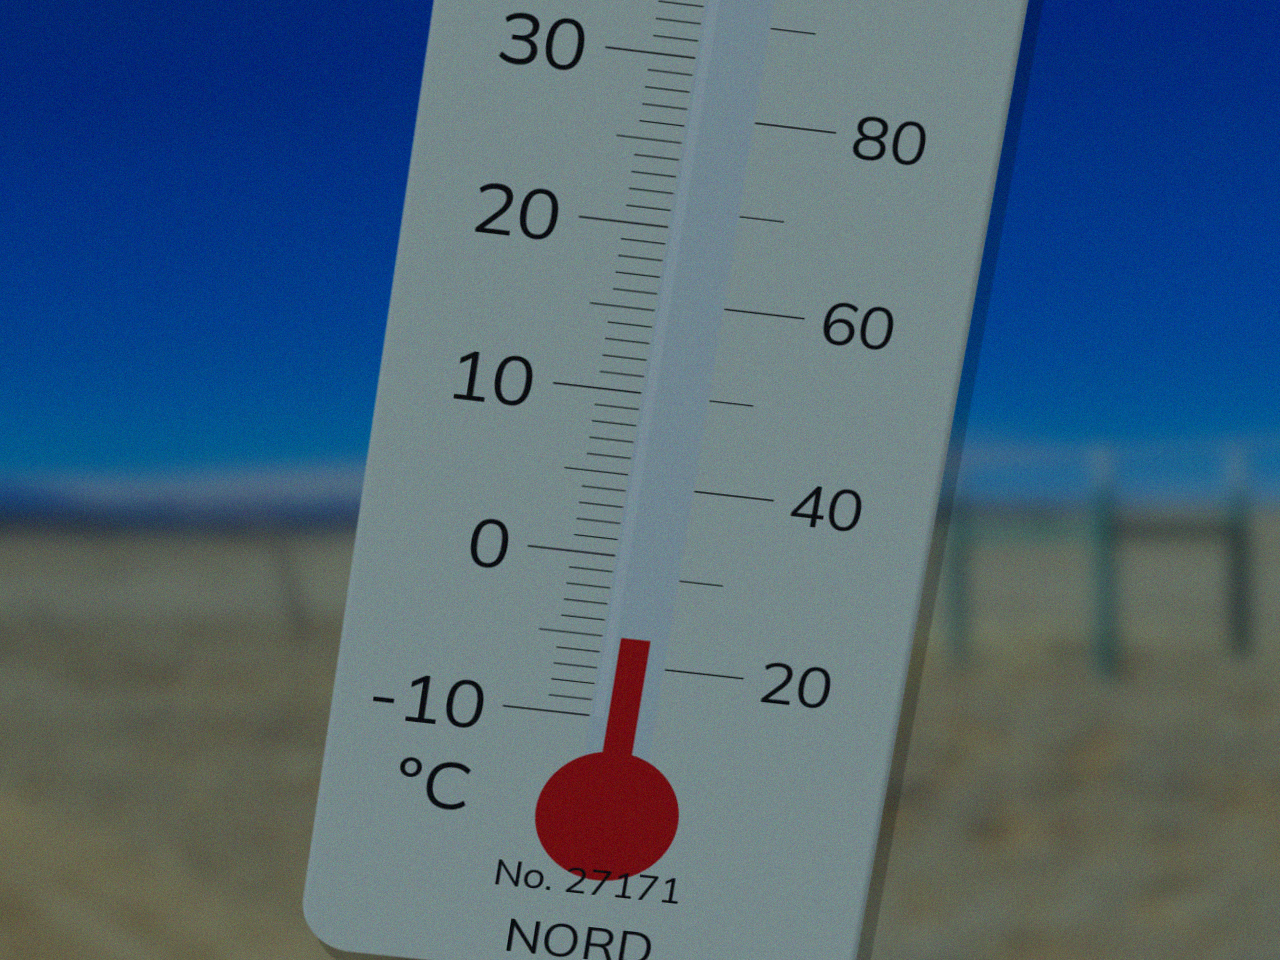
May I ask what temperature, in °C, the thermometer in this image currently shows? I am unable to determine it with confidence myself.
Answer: -5 °C
